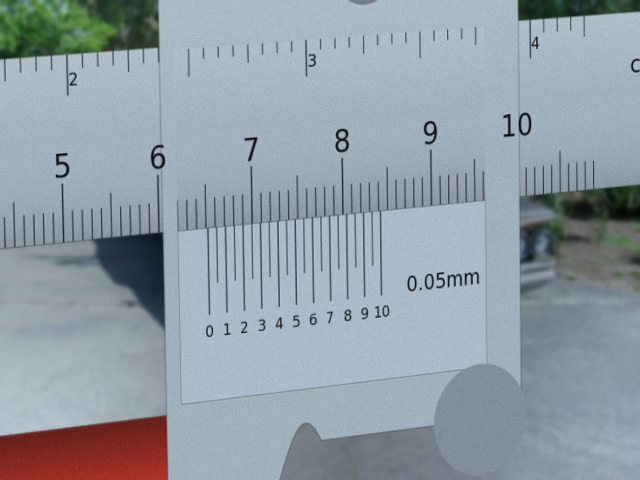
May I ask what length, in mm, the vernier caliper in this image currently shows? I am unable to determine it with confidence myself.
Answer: 65.2 mm
